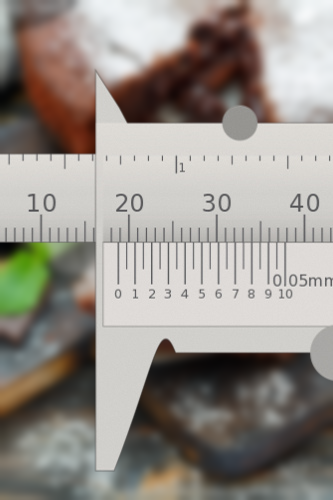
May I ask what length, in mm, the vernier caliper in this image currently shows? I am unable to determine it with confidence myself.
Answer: 18.8 mm
